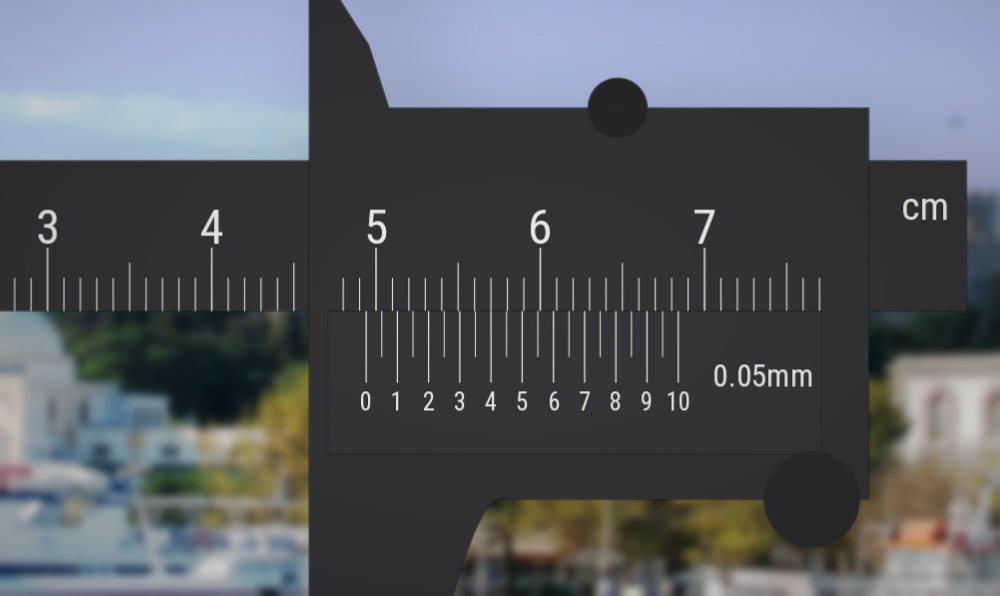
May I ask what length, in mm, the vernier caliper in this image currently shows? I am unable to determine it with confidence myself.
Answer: 49.4 mm
